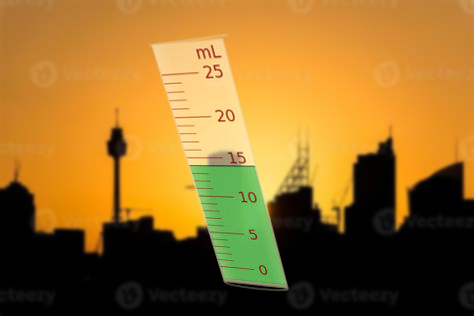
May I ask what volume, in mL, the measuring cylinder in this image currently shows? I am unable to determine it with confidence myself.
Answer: 14 mL
